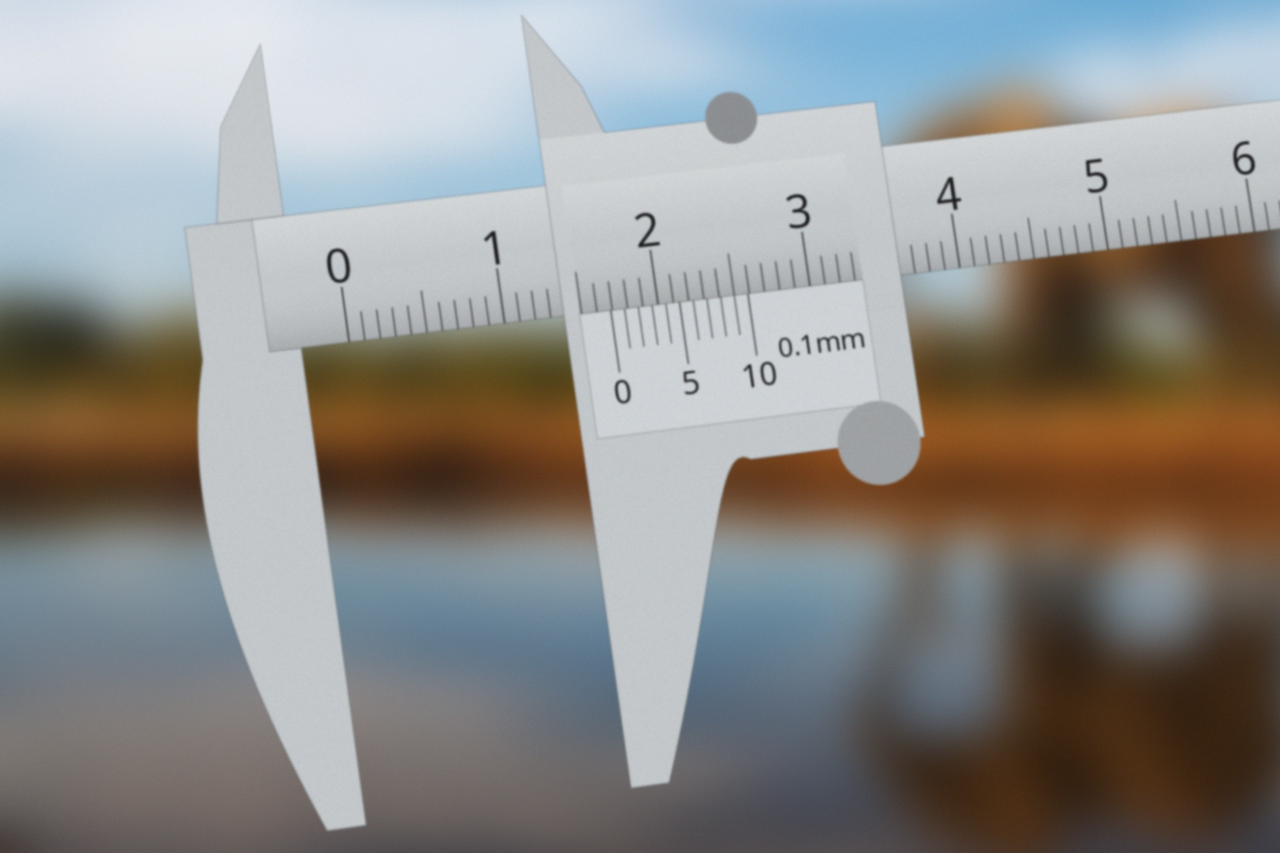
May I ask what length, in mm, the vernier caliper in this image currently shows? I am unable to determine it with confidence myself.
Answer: 16.9 mm
